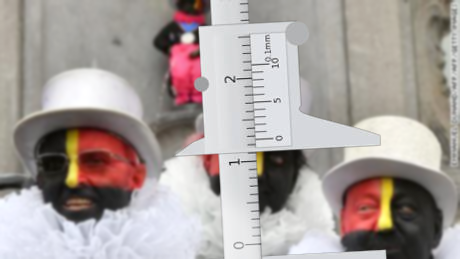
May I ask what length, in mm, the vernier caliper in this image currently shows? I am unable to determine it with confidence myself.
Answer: 12.6 mm
